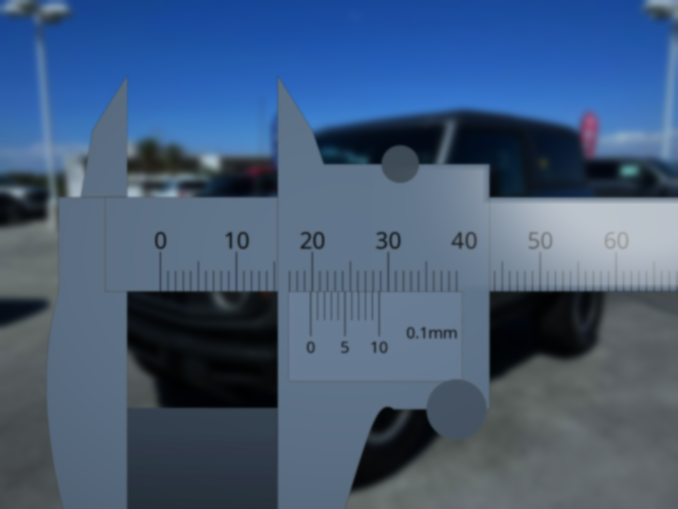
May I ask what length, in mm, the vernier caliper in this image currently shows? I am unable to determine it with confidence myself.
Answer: 19.8 mm
